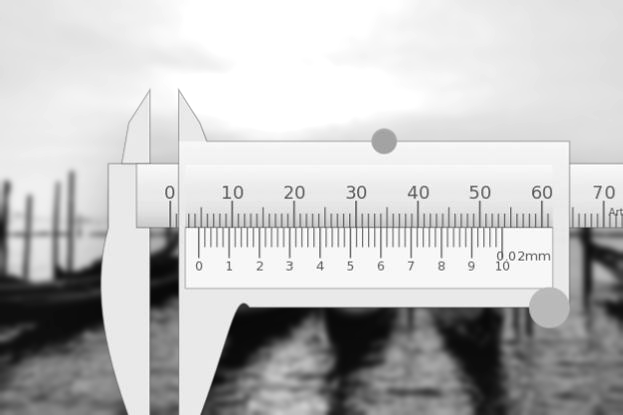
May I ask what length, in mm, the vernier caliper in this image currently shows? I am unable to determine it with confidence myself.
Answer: 4.6 mm
